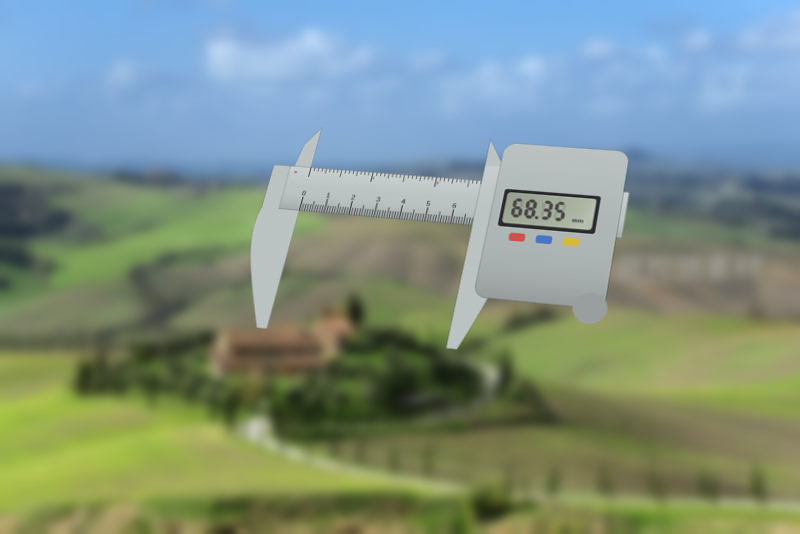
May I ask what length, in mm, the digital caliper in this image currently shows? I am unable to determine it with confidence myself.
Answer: 68.35 mm
